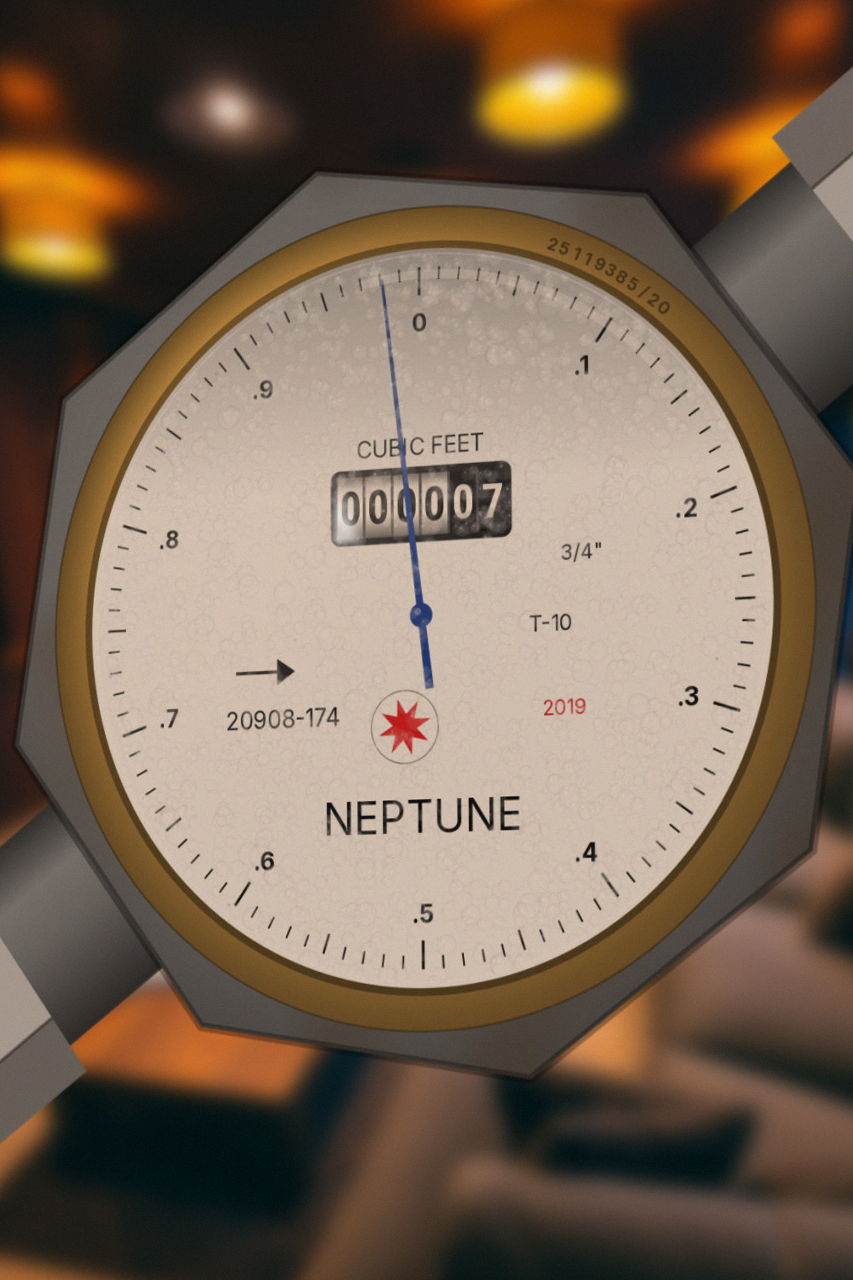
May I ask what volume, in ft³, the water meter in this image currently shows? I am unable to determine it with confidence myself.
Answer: 6.98 ft³
